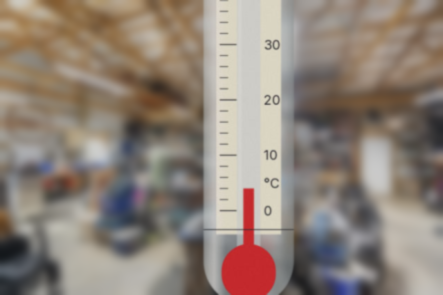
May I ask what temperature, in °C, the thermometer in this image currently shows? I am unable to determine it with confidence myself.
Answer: 4 °C
